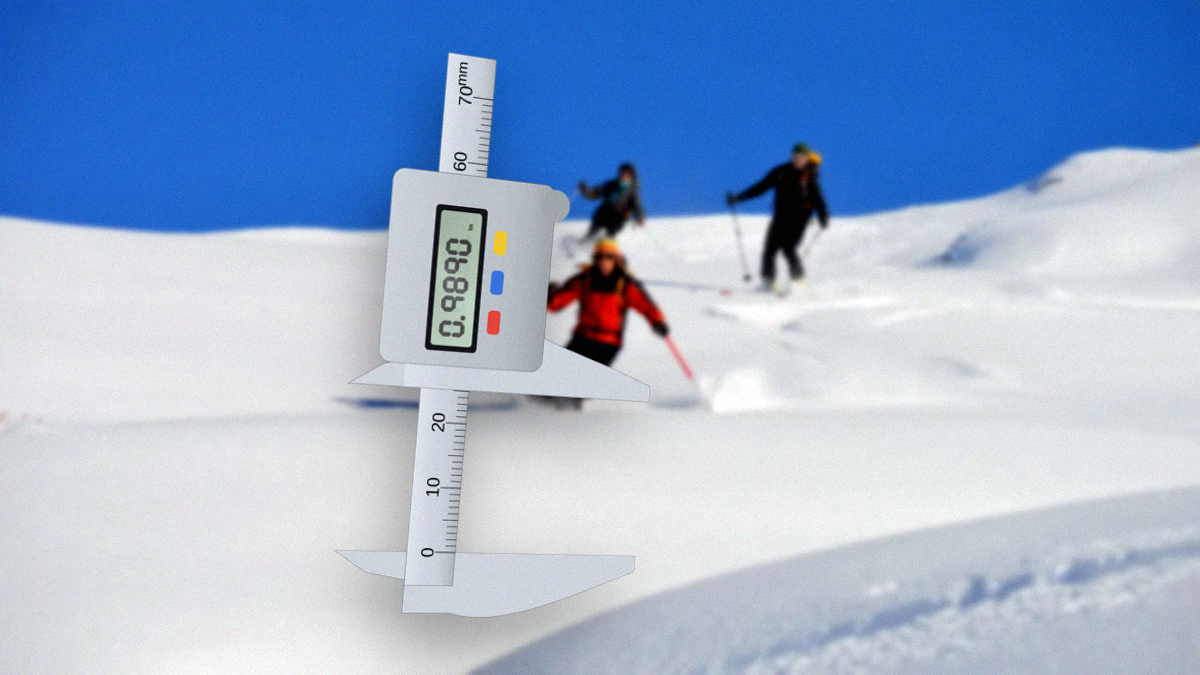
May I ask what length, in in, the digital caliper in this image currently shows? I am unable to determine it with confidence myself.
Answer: 0.9890 in
